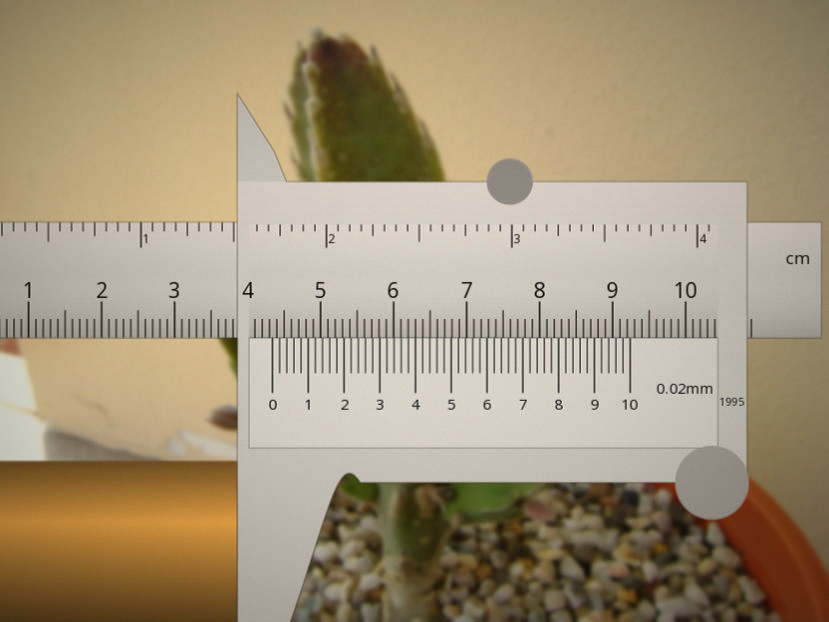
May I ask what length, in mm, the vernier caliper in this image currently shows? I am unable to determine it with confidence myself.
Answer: 43.4 mm
